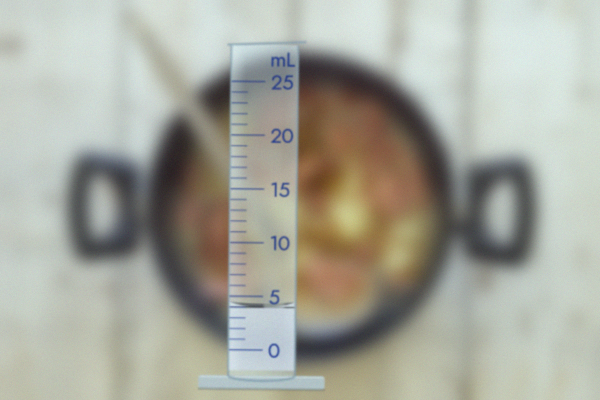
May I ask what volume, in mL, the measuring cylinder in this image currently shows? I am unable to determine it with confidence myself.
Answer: 4 mL
